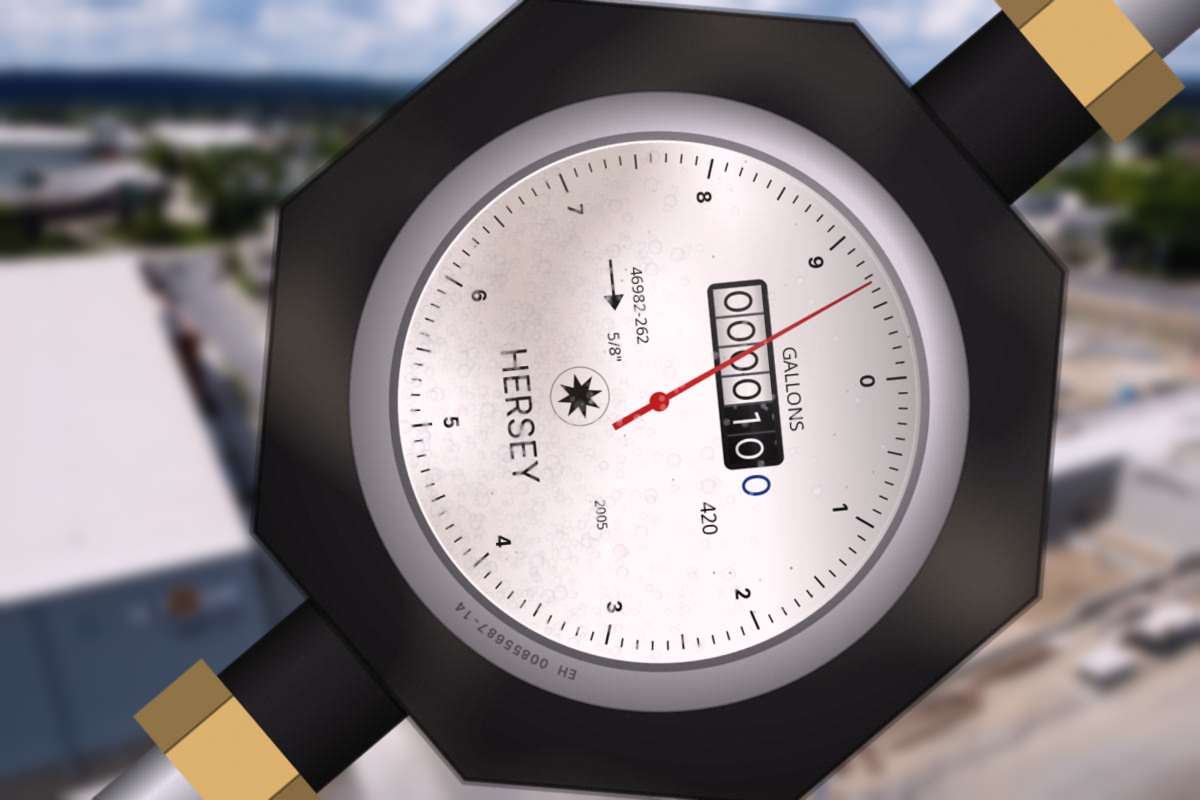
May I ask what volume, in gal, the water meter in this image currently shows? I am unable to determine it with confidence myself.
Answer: 99.3 gal
